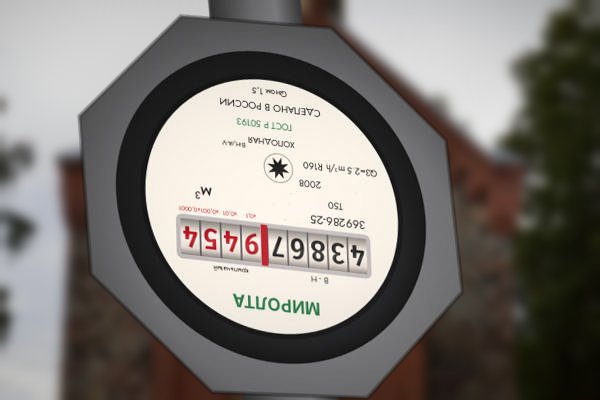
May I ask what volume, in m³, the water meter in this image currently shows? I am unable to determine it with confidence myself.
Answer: 43867.9454 m³
